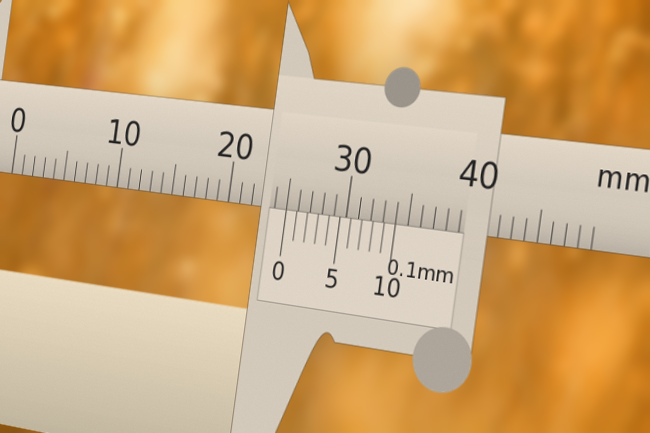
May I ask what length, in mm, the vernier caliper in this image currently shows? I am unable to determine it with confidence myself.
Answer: 25.0 mm
